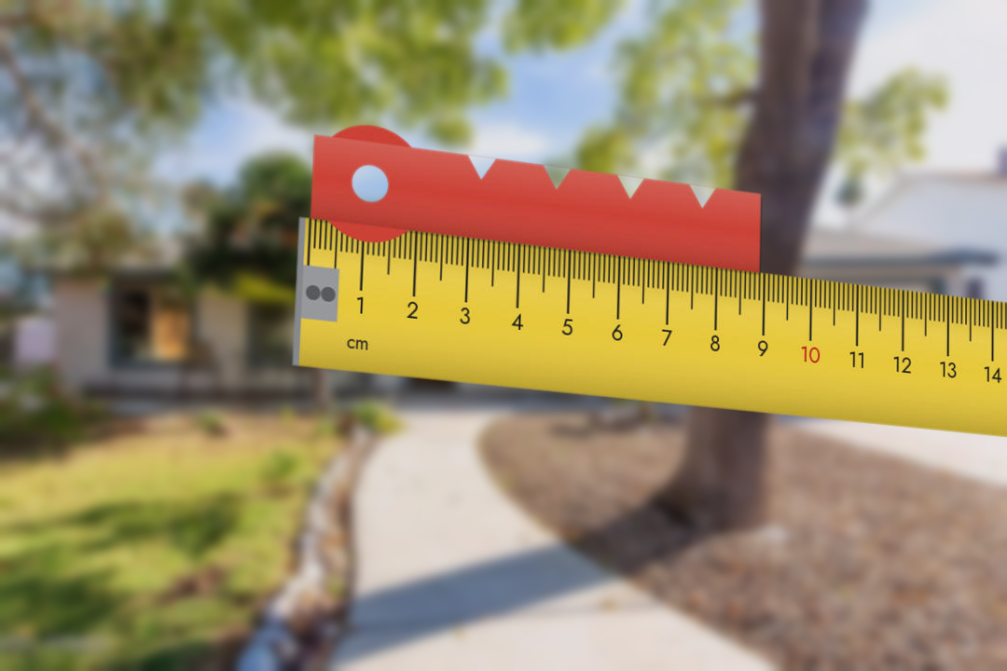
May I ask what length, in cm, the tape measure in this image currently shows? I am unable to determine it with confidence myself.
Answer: 8.9 cm
